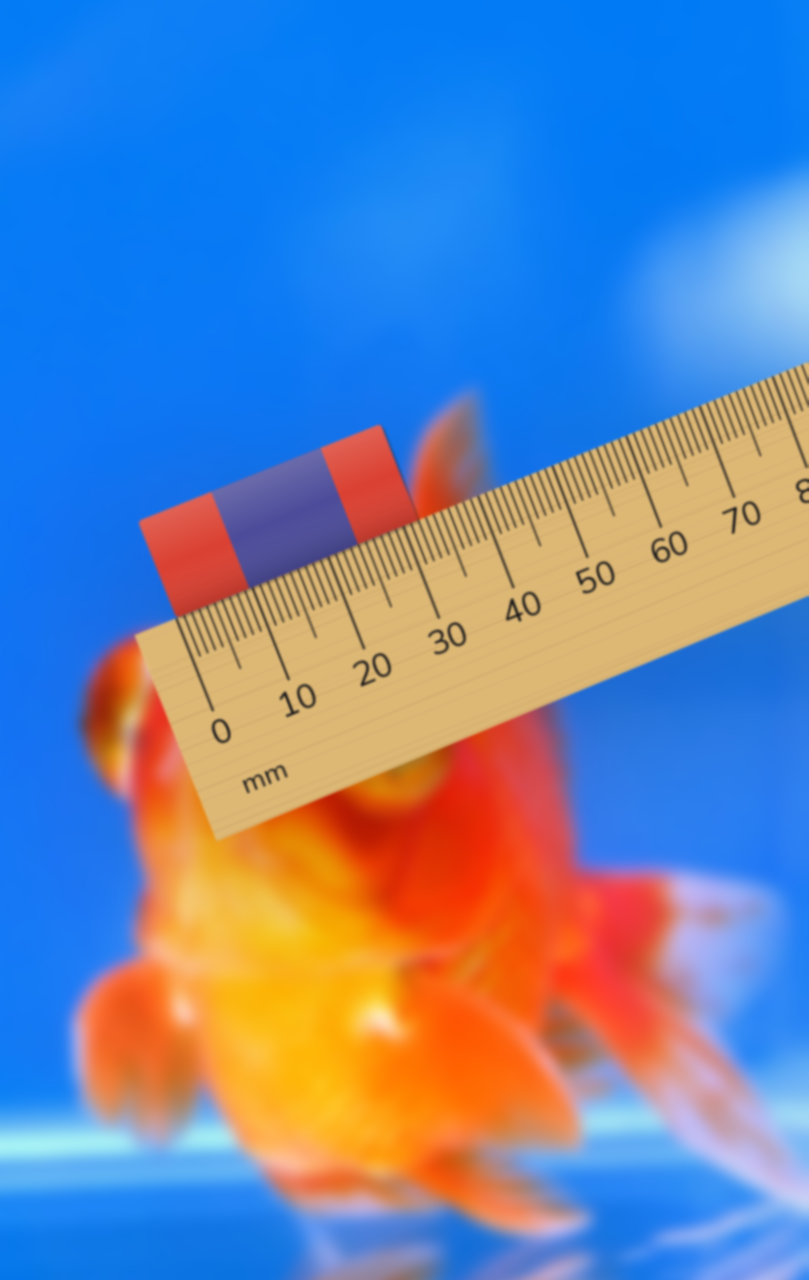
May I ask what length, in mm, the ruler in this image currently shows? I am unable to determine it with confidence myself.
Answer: 32 mm
